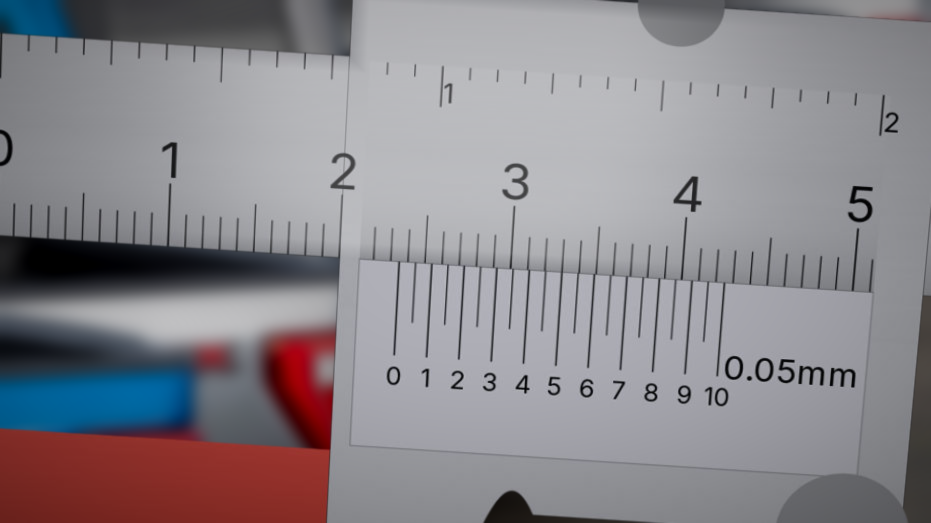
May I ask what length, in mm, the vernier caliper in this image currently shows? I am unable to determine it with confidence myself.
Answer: 23.5 mm
